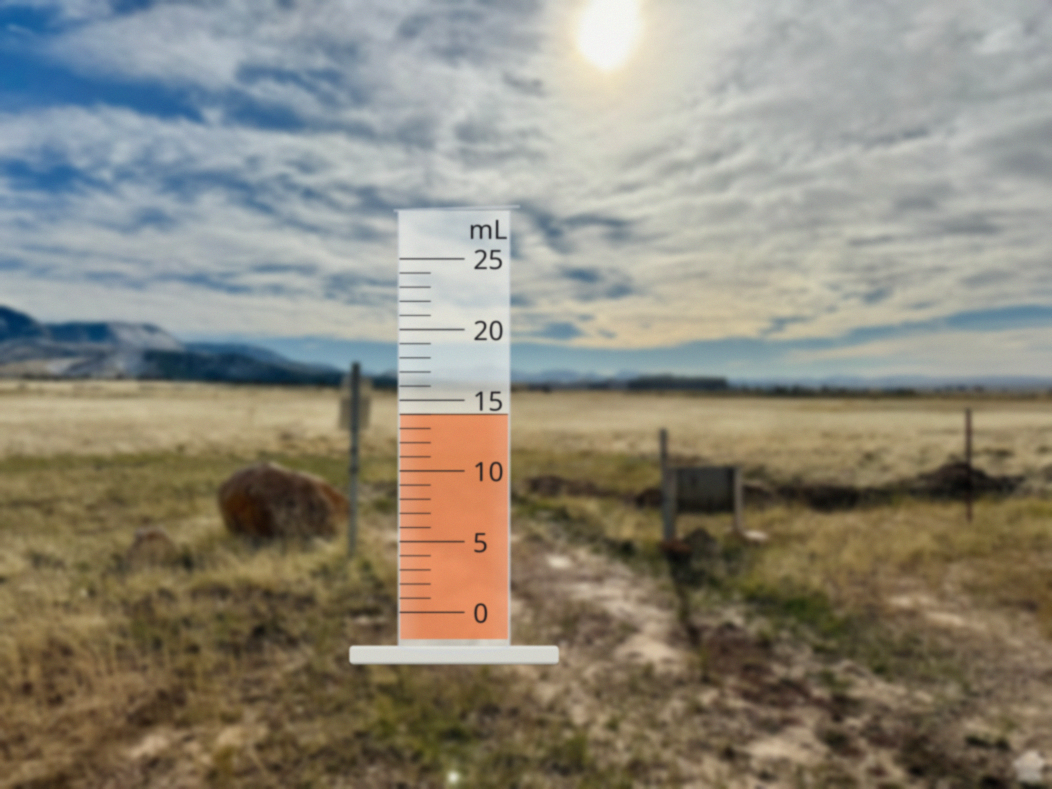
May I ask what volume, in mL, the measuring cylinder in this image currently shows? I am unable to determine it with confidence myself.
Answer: 14 mL
